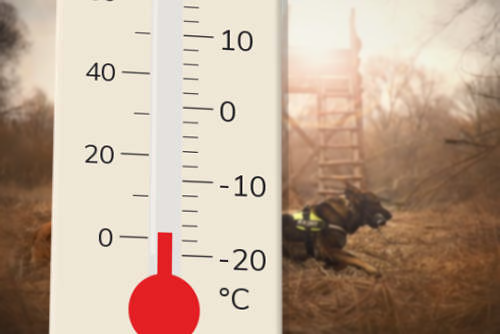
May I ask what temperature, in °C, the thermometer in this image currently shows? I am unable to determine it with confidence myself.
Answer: -17 °C
